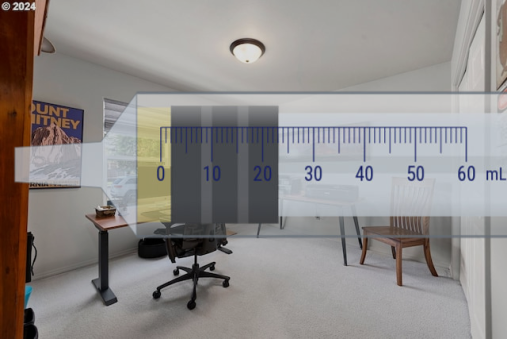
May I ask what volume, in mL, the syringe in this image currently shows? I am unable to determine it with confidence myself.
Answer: 2 mL
